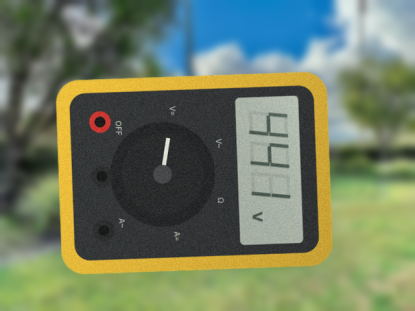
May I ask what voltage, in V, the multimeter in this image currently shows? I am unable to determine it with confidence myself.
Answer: 441 V
